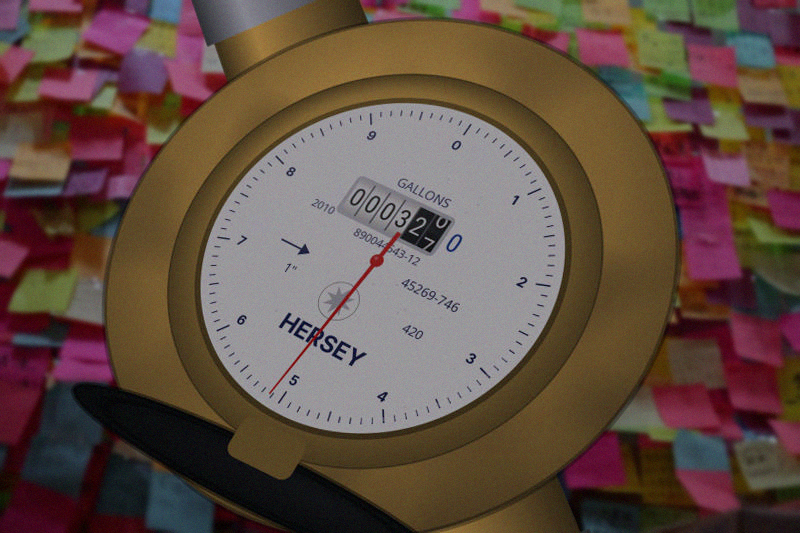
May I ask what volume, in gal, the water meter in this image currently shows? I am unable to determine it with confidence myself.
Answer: 3265.1 gal
